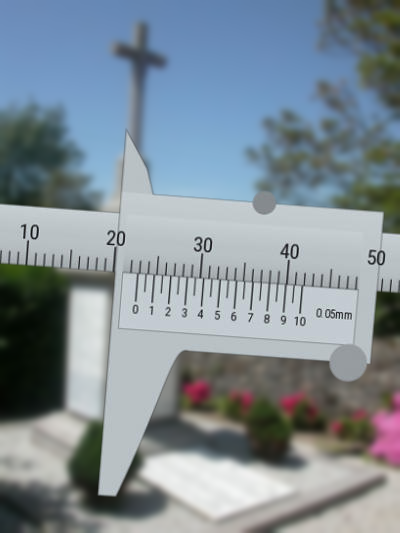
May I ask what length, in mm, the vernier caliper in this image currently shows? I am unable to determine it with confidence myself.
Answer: 22.8 mm
